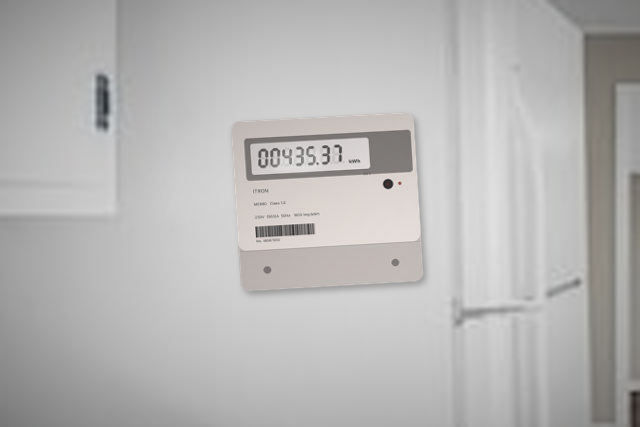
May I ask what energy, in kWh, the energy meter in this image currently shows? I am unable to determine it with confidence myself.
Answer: 435.37 kWh
